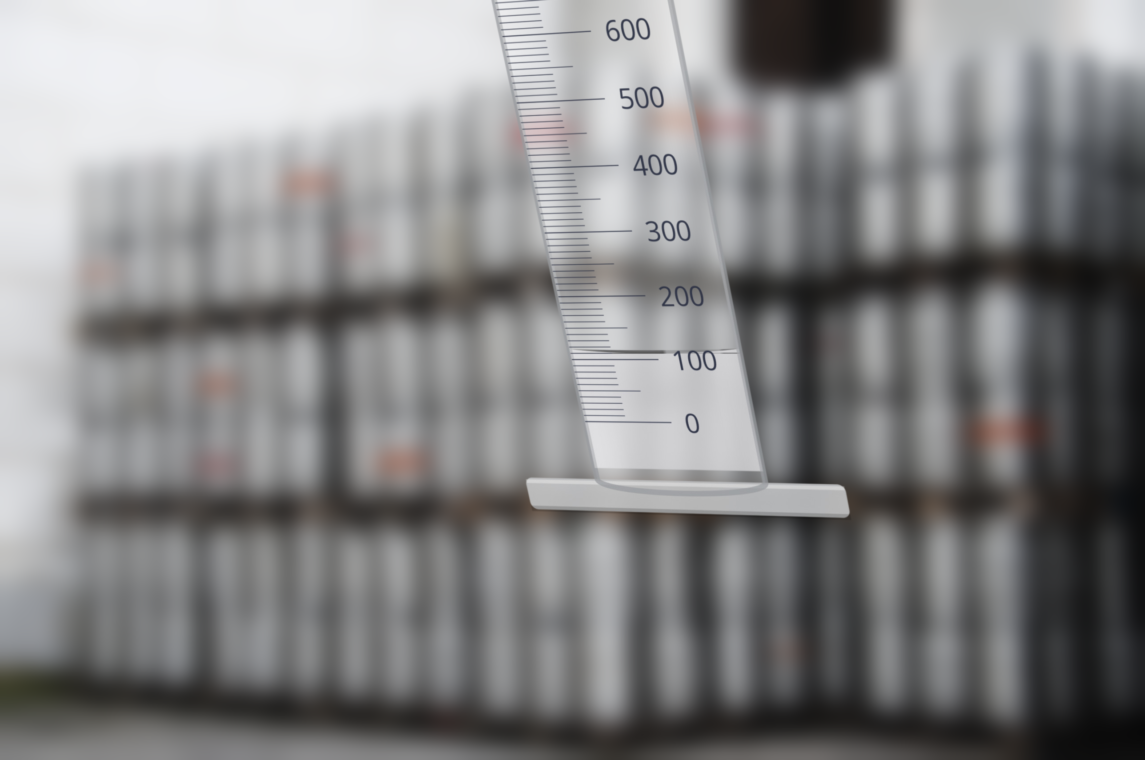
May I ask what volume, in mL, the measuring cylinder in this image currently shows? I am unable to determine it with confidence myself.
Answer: 110 mL
